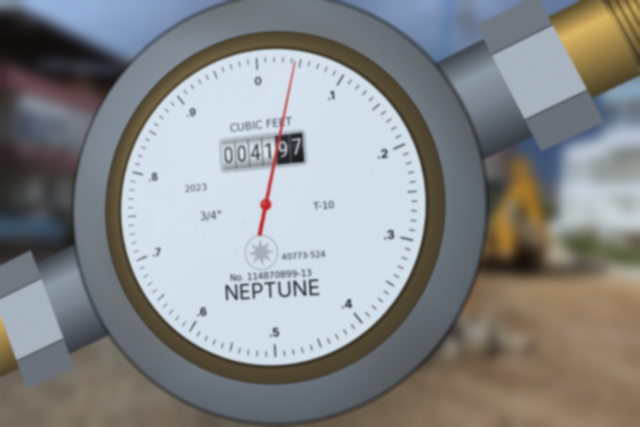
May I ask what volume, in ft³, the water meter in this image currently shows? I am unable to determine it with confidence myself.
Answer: 4197.04 ft³
